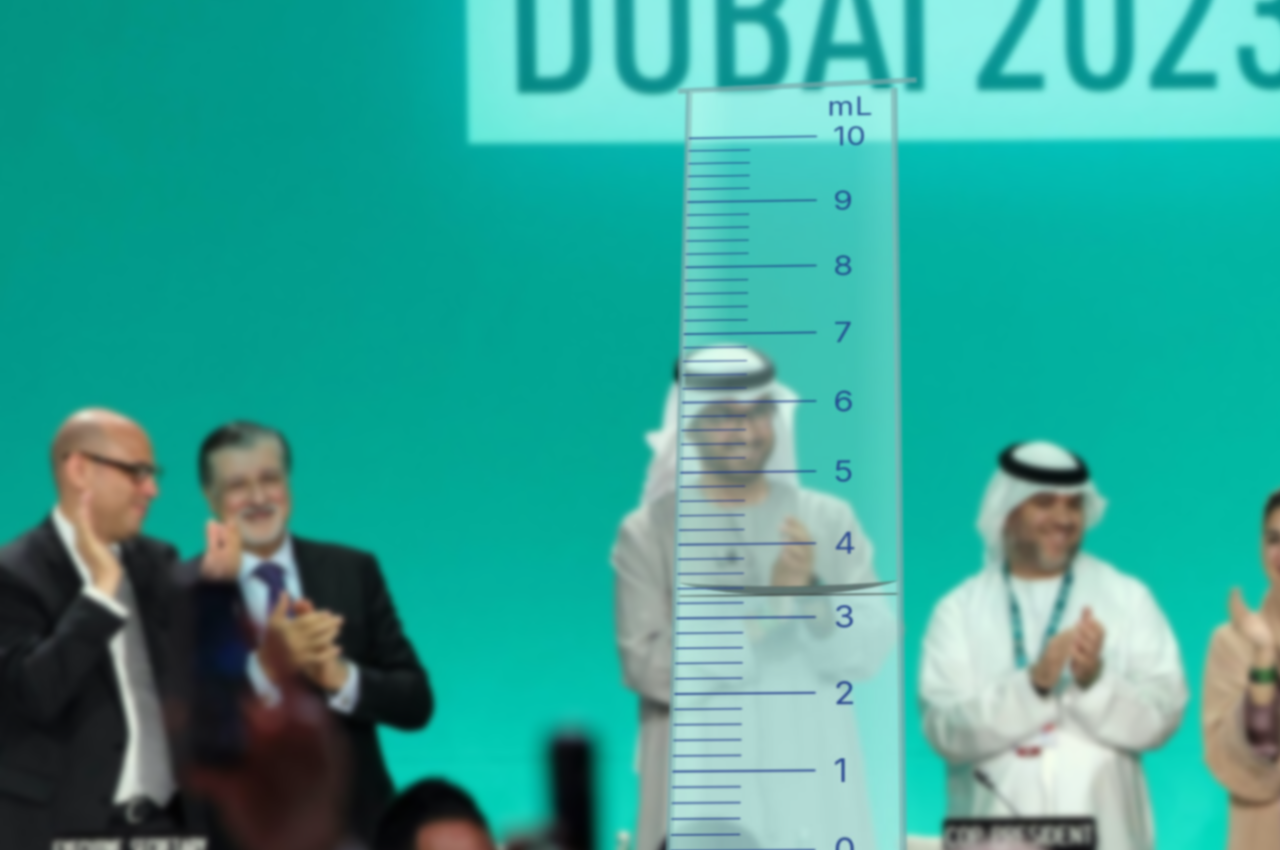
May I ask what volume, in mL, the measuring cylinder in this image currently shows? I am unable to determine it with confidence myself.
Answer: 3.3 mL
